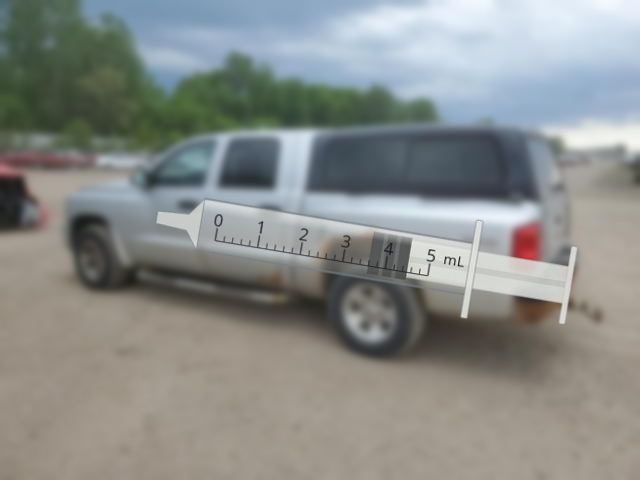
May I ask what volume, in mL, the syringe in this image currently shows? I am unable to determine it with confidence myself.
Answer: 3.6 mL
